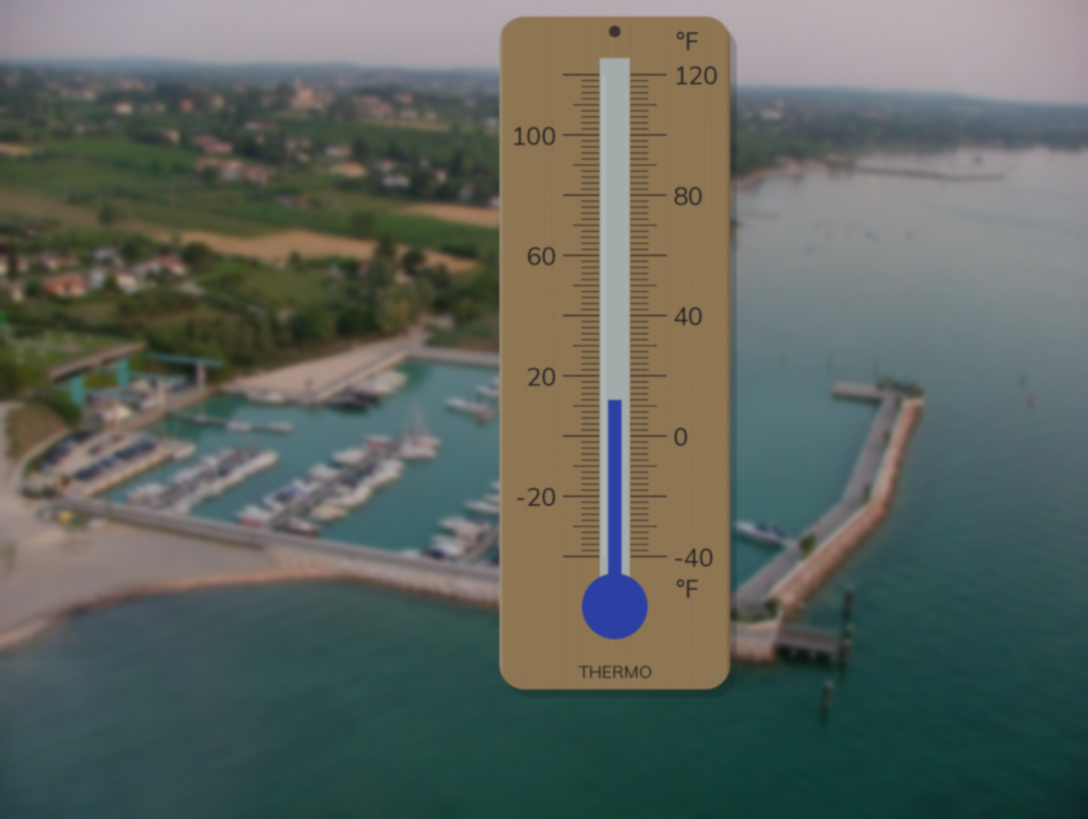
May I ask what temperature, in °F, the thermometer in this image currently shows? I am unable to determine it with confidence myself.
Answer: 12 °F
